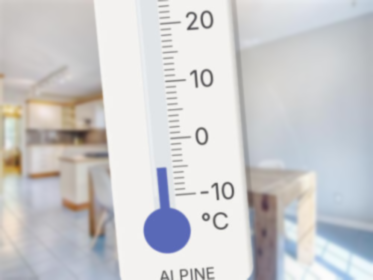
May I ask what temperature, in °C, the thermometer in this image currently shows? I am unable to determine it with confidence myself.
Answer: -5 °C
